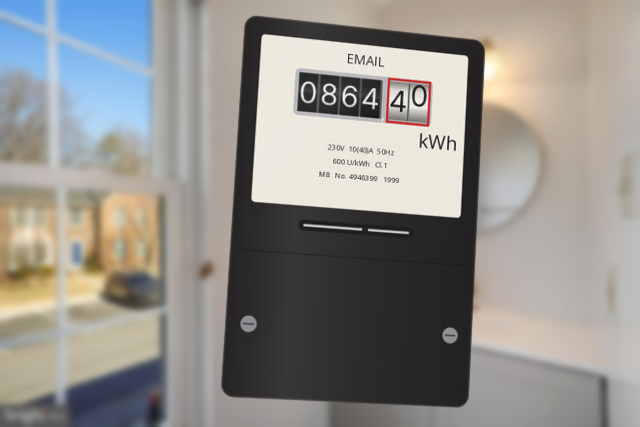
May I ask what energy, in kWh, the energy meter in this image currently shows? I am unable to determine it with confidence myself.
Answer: 864.40 kWh
